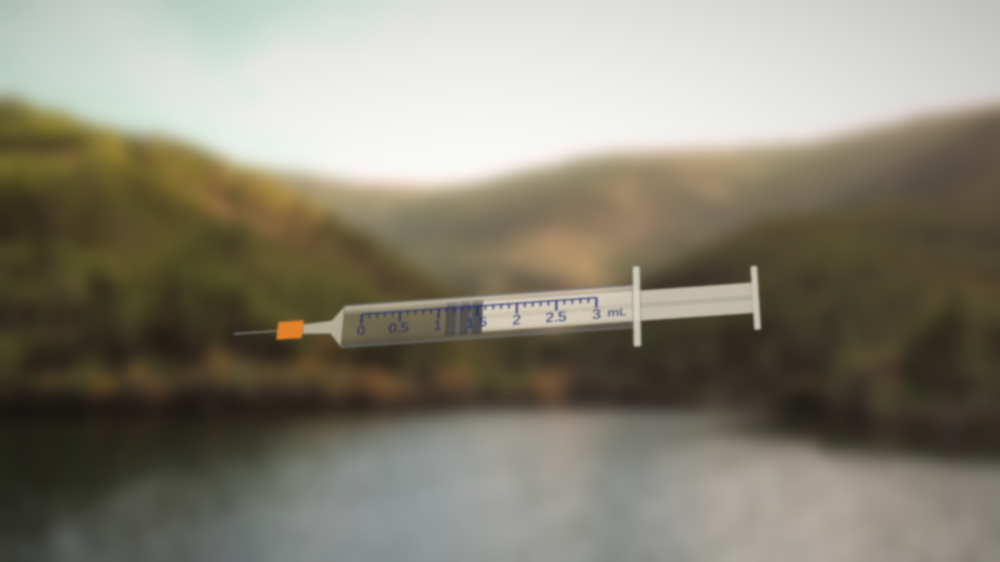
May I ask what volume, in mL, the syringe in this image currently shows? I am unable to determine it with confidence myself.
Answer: 1.1 mL
